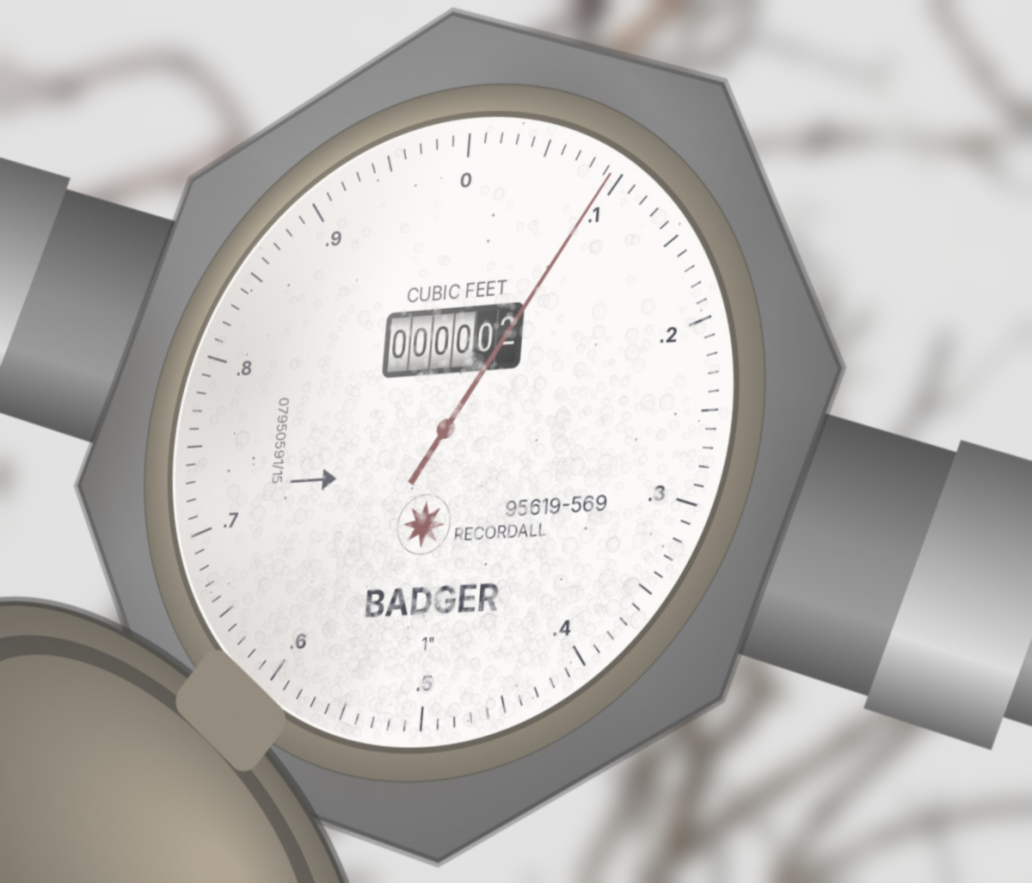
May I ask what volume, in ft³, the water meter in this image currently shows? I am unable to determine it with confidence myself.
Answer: 2.09 ft³
